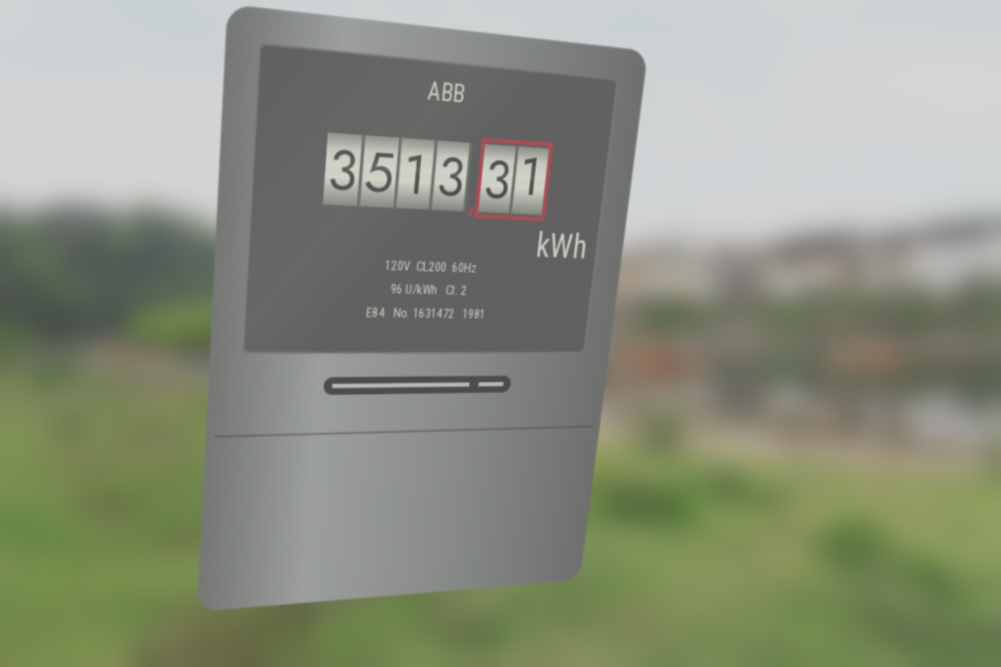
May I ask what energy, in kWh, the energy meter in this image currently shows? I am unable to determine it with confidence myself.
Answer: 3513.31 kWh
